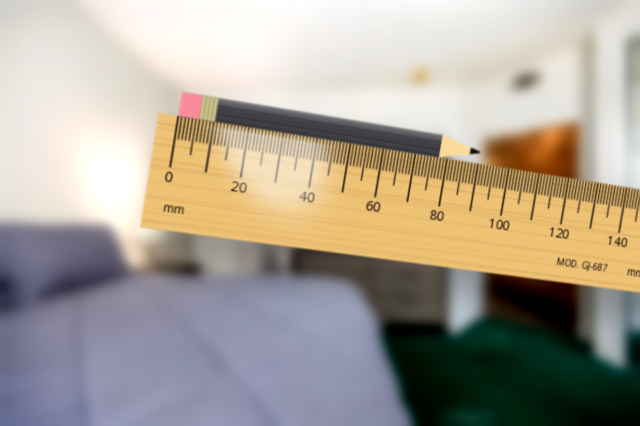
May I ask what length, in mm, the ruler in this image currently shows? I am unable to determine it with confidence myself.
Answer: 90 mm
